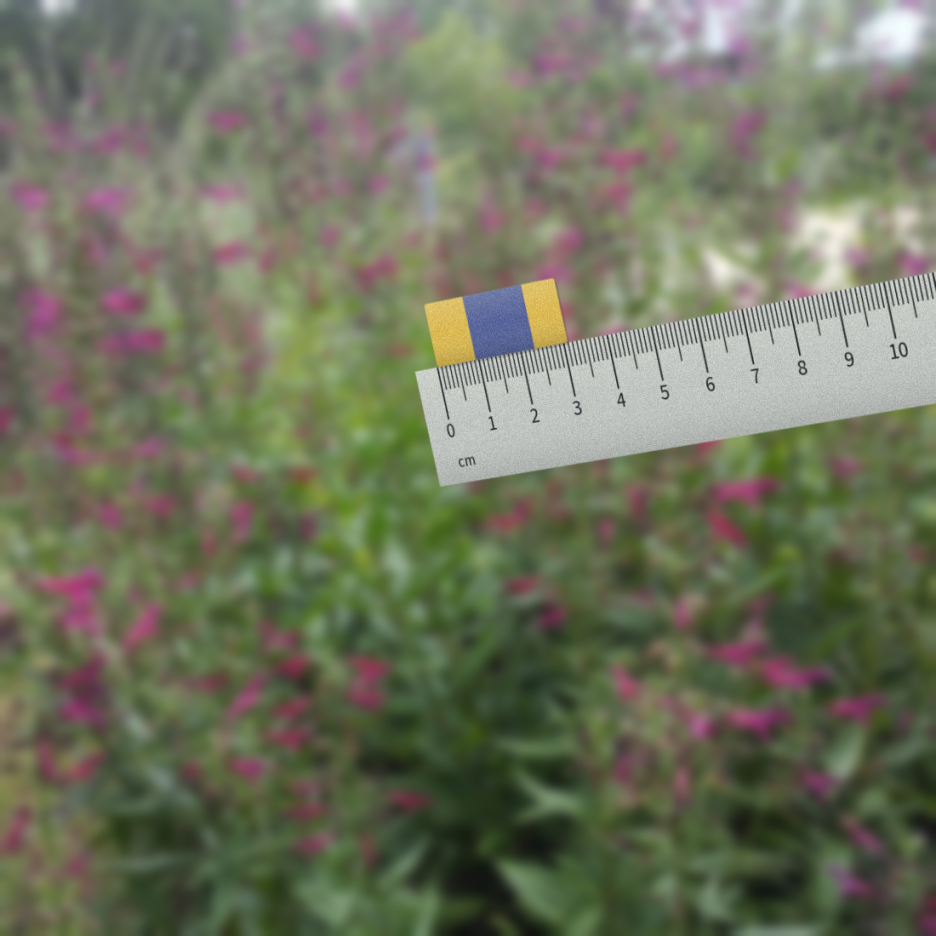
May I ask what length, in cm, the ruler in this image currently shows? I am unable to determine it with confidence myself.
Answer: 3.1 cm
